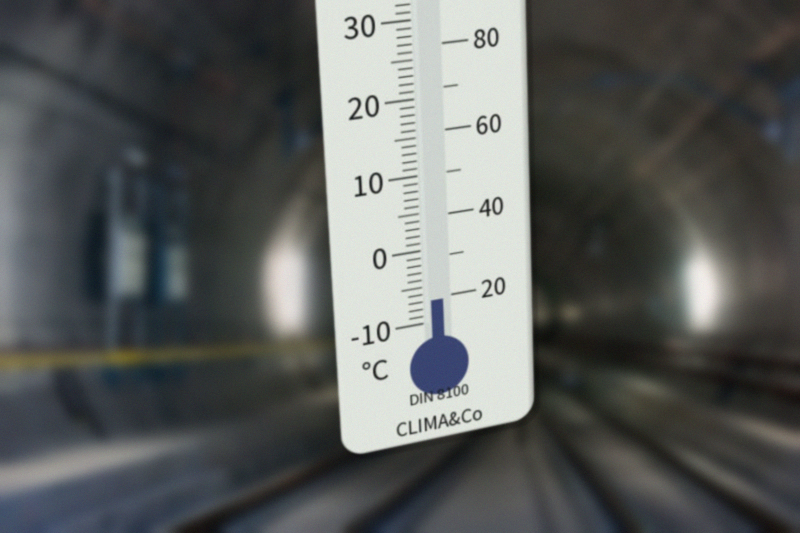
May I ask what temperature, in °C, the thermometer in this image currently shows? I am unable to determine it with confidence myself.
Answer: -7 °C
